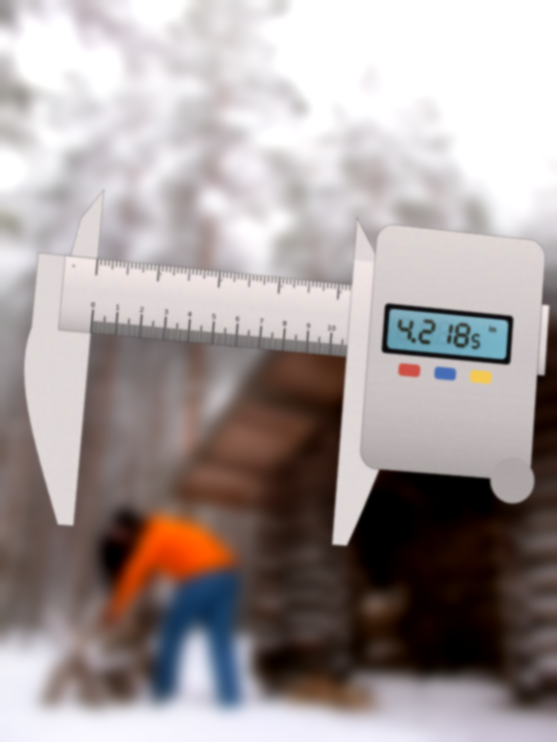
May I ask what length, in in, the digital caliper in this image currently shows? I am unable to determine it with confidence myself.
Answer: 4.2185 in
